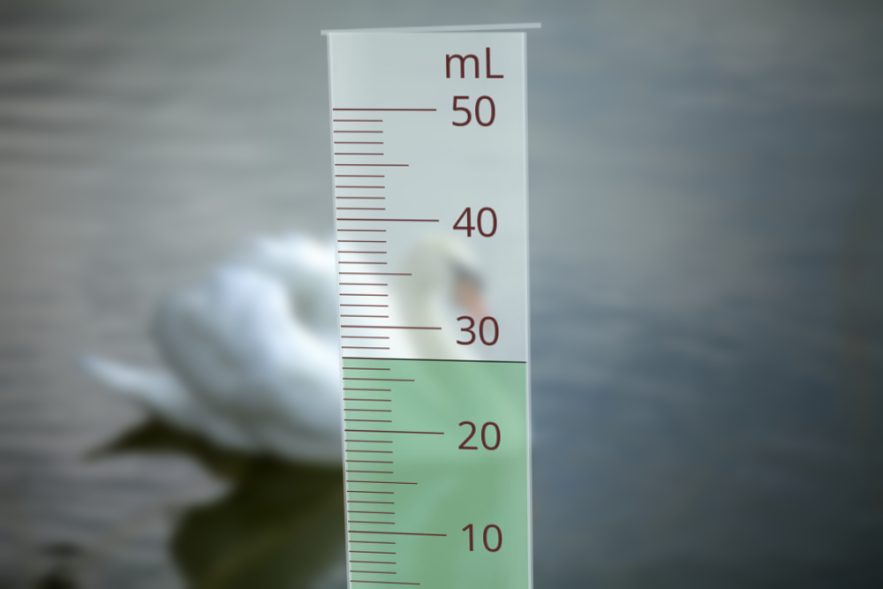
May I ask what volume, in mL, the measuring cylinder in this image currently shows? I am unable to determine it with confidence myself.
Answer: 27 mL
